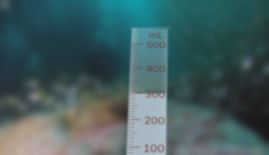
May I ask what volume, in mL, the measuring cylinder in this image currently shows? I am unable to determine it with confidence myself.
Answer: 300 mL
